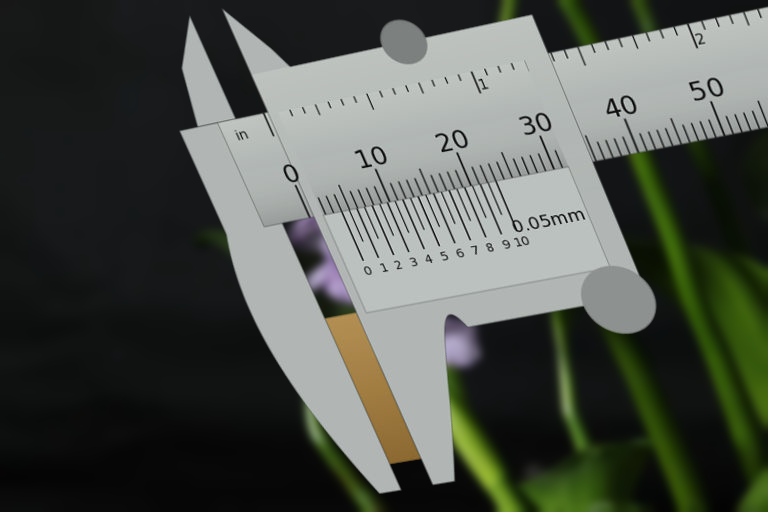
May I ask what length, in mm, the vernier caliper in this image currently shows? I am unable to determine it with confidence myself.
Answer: 4.0 mm
